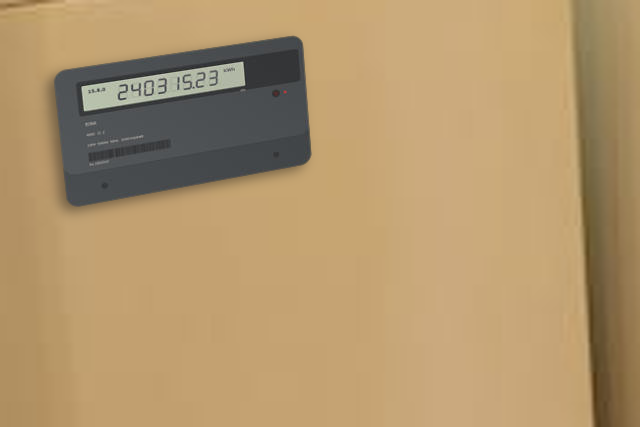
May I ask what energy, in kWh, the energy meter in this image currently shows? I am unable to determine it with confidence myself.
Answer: 240315.23 kWh
